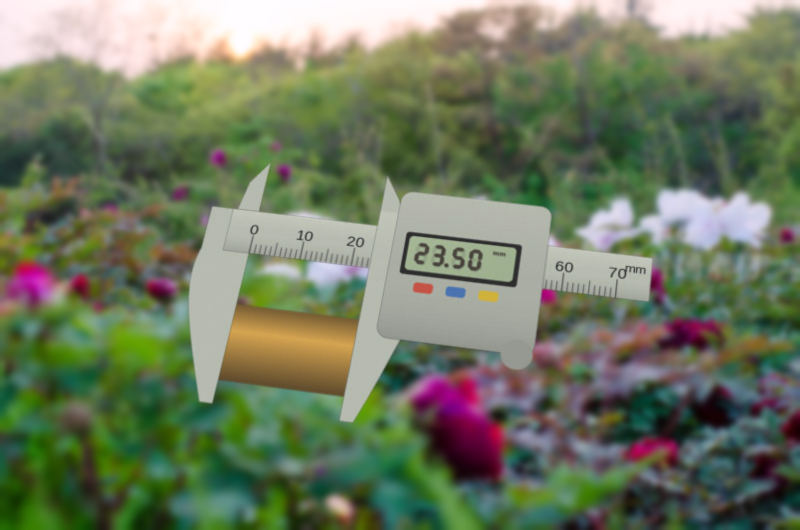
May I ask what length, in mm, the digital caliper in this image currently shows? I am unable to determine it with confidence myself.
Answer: 23.50 mm
